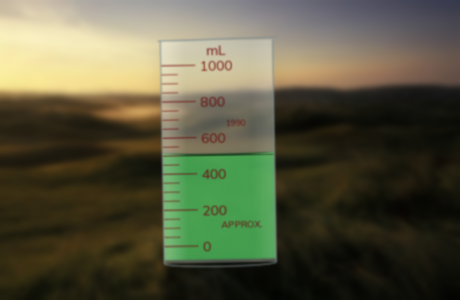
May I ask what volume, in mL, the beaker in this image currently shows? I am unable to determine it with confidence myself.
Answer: 500 mL
